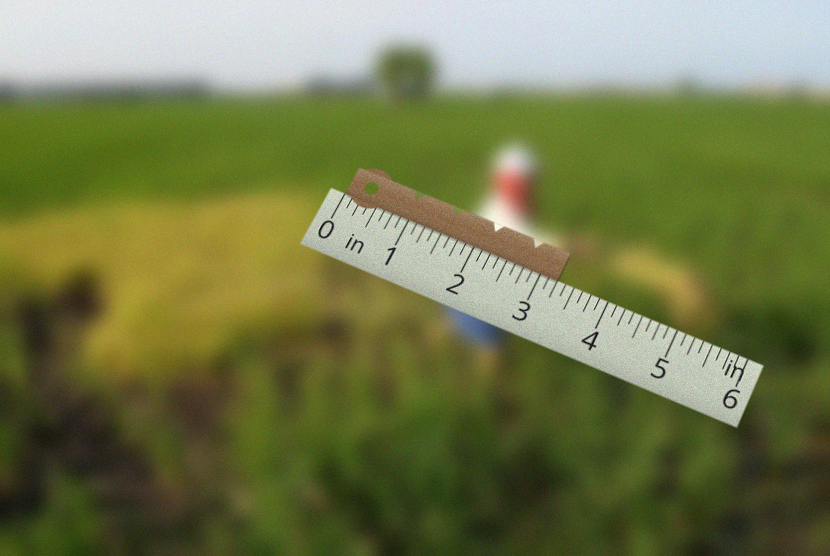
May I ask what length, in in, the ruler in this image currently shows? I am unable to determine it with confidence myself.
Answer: 3.25 in
